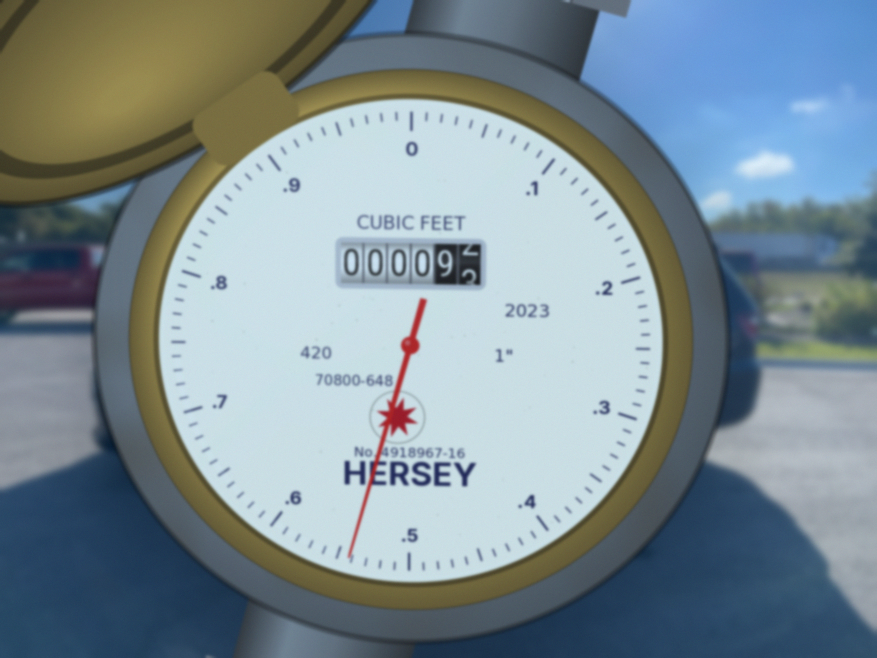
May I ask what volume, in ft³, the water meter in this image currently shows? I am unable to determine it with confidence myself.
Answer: 92.54 ft³
